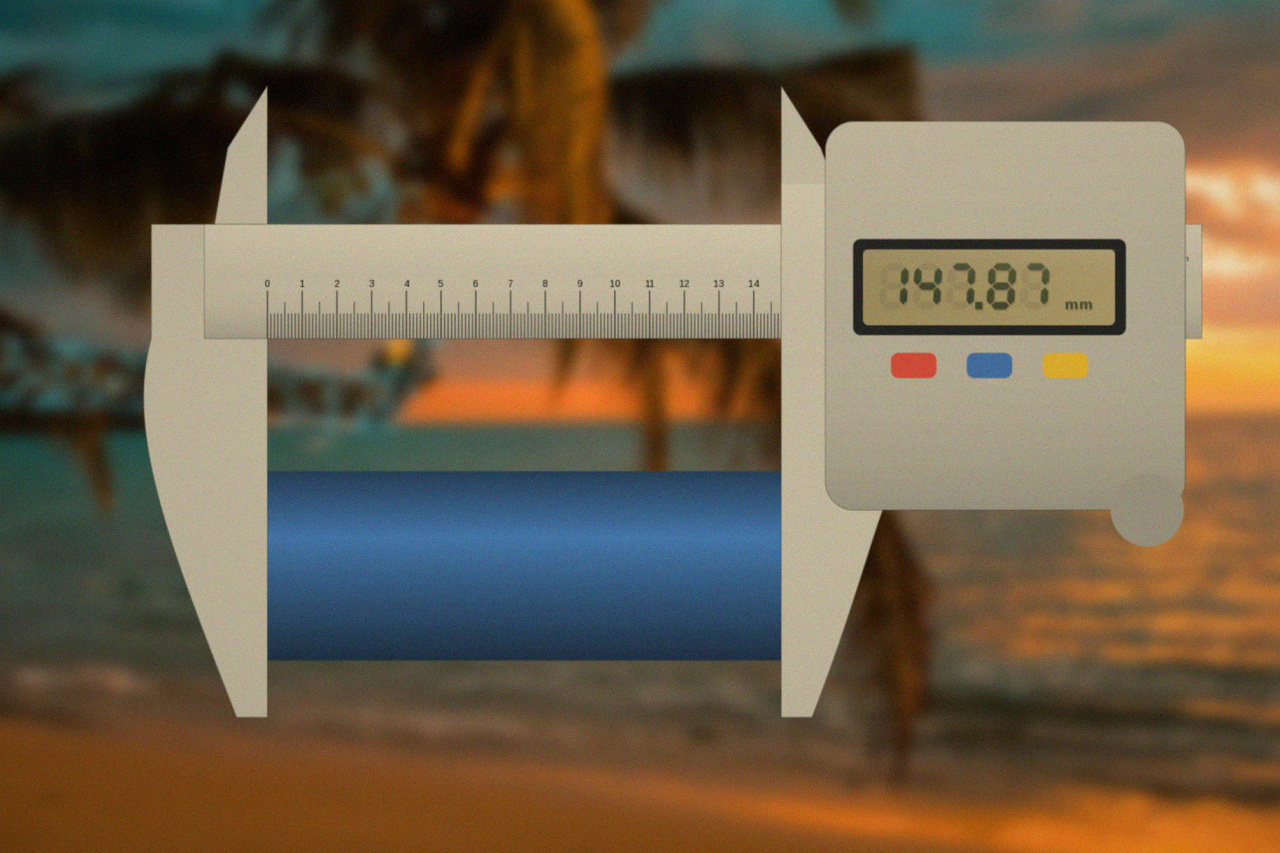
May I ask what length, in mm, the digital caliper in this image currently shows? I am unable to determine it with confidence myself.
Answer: 147.87 mm
